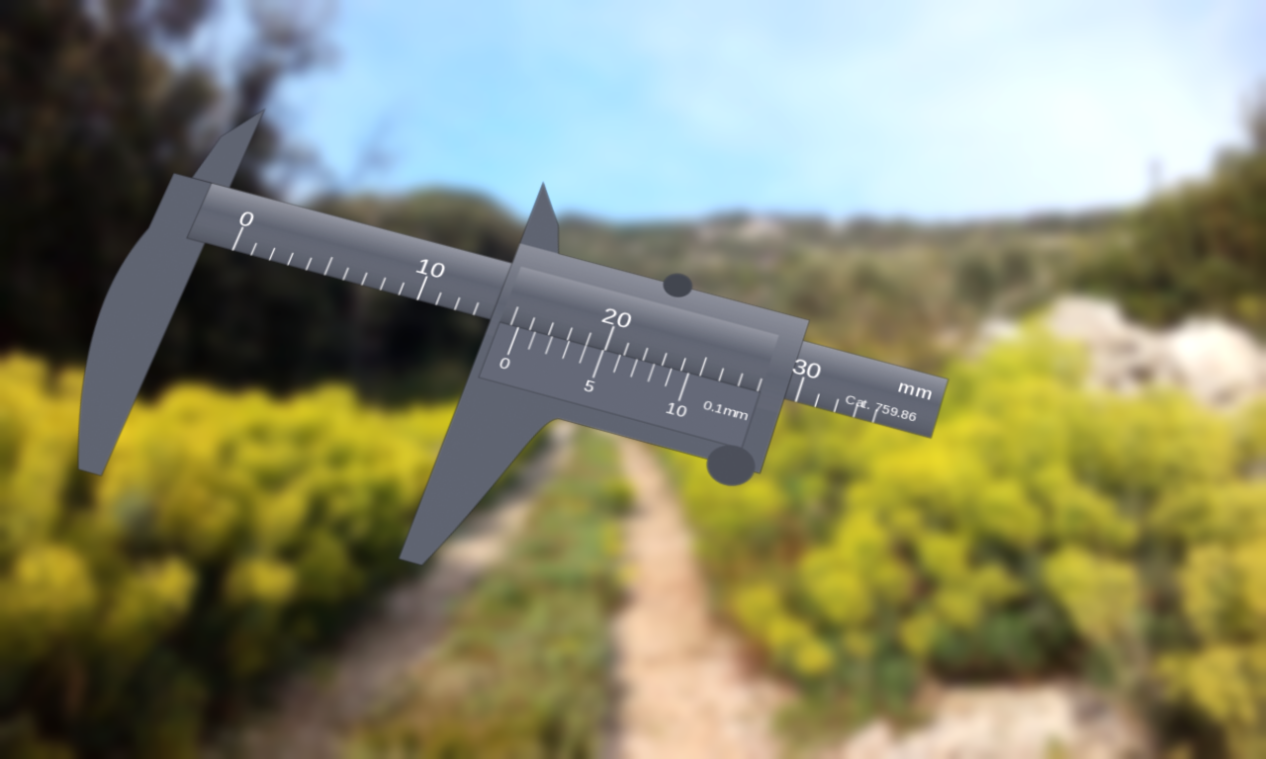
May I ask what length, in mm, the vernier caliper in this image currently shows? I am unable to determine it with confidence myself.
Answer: 15.4 mm
